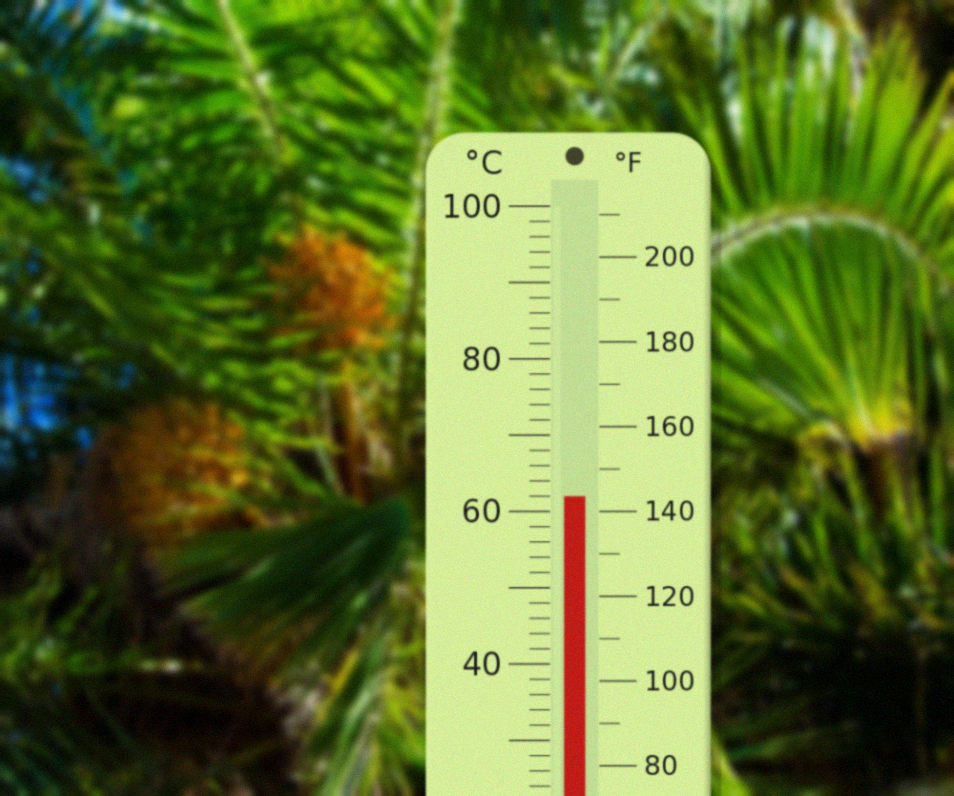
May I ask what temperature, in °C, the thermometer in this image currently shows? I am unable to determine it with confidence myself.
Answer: 62 °C
